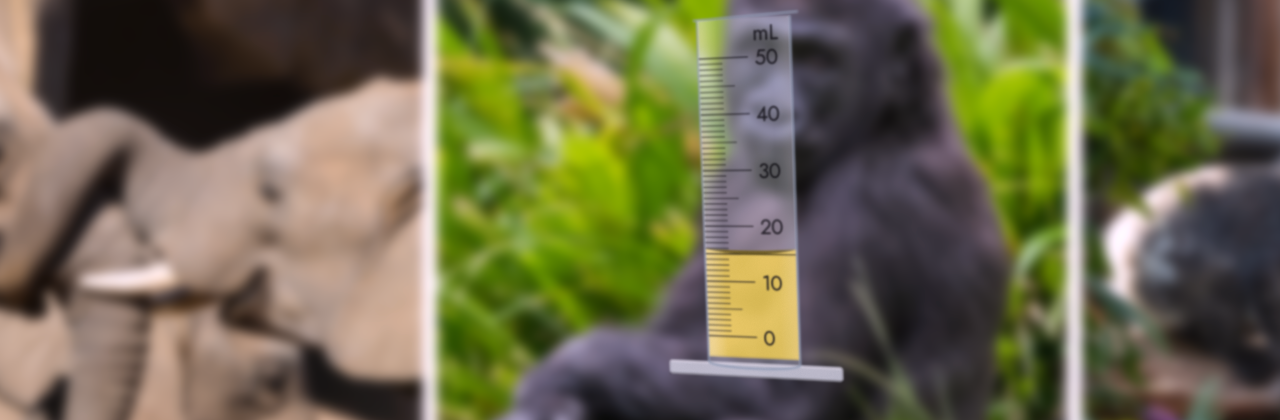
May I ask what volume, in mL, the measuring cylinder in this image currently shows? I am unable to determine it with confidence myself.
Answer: 15 mL
